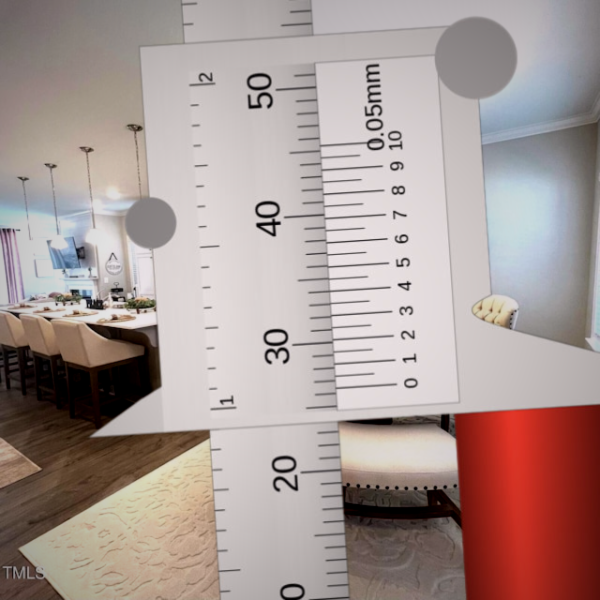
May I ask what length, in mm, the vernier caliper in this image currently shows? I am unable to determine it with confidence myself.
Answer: 26.4 mm
